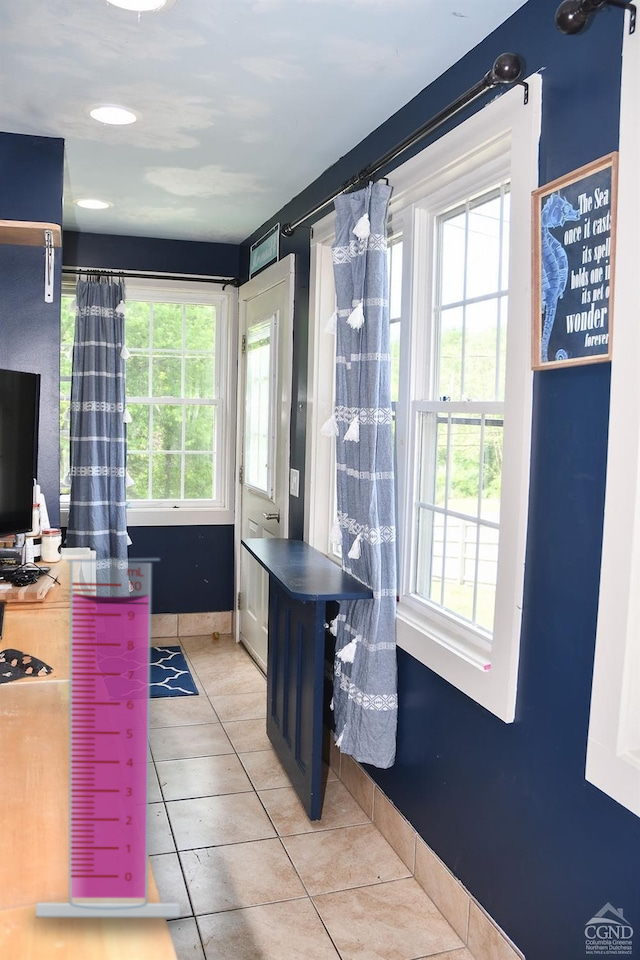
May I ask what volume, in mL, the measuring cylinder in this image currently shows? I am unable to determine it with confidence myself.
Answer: 9.4 mL
